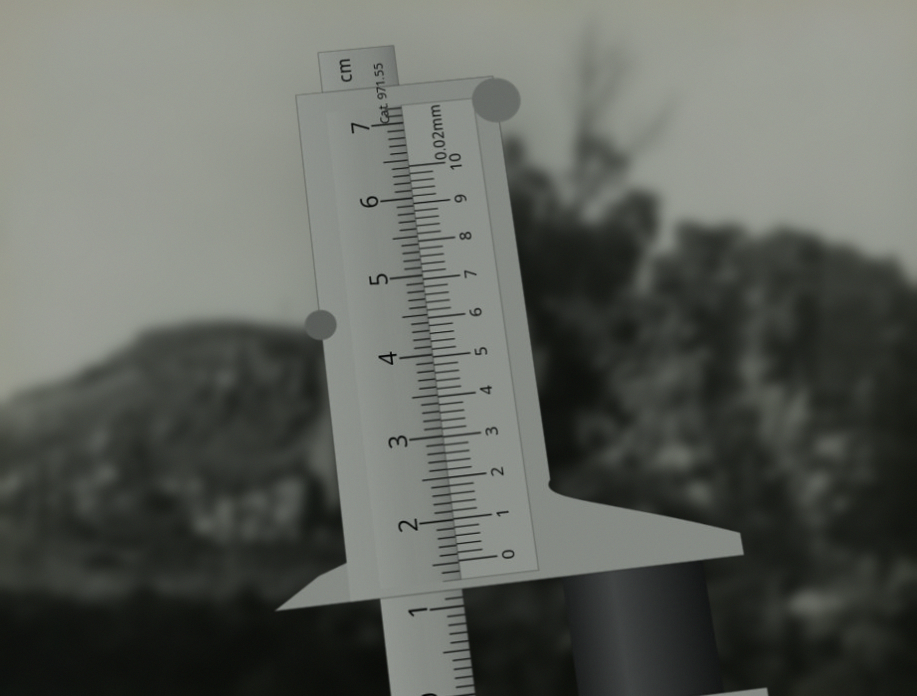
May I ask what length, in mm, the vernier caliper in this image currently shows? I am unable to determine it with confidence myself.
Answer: 15.2 mm
